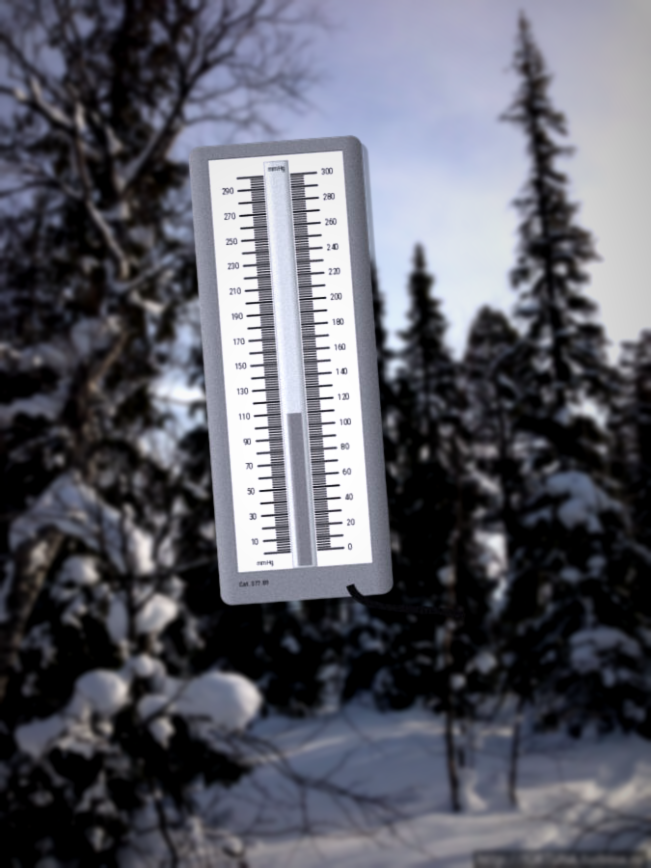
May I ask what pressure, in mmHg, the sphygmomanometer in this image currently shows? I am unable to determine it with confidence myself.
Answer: 110 mmHg
